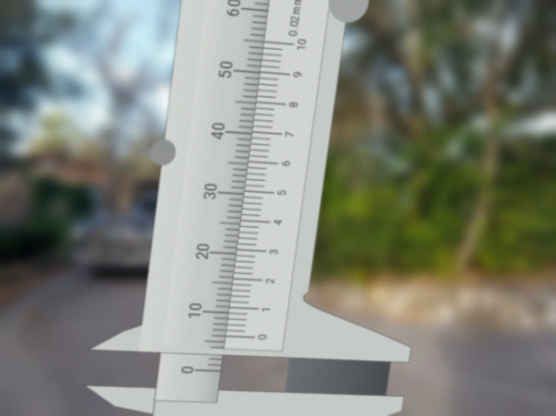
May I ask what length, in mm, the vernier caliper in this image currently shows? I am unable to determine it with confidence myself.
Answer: 6.0 mm
